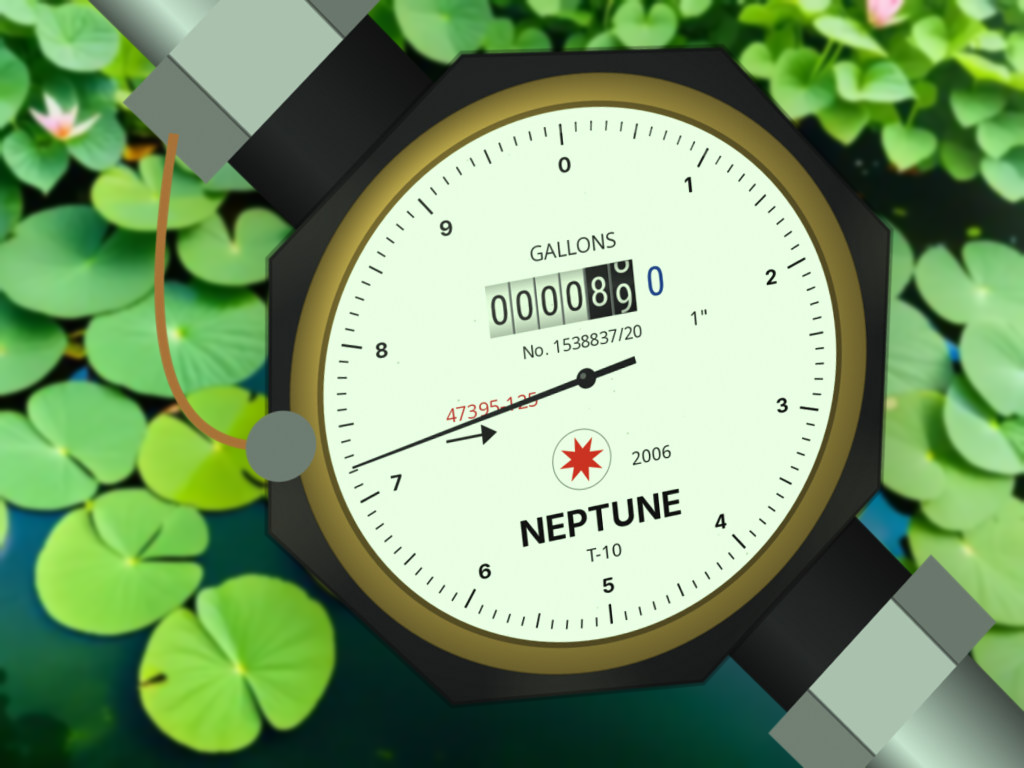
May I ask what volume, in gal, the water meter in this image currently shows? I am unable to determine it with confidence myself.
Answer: 887.2 gal
